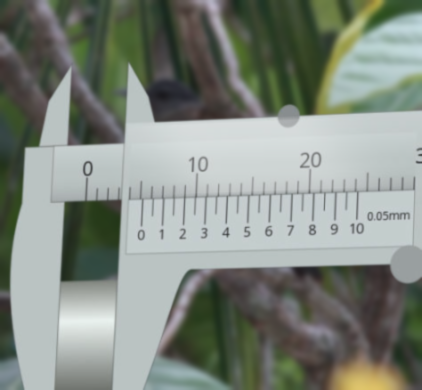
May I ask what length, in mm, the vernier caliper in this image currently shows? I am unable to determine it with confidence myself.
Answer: 5.2 mm
